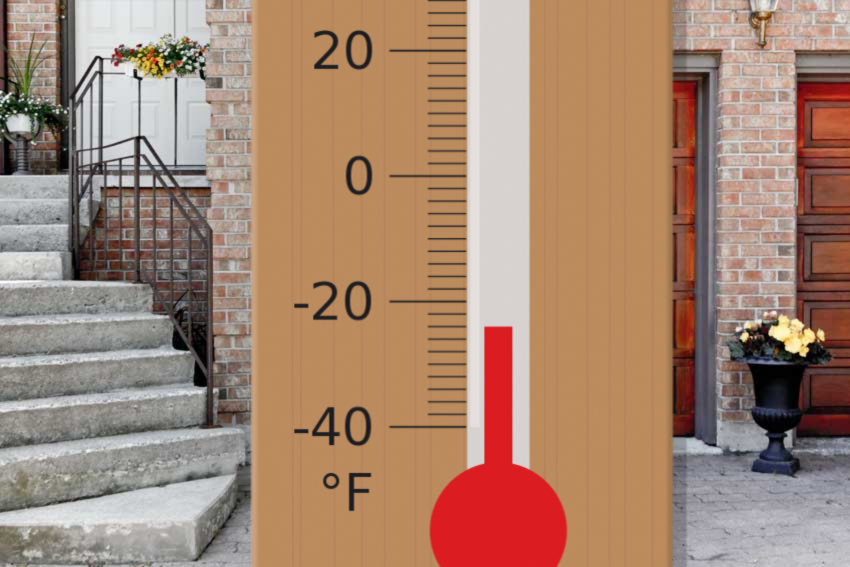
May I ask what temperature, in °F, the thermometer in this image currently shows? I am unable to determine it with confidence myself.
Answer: -24 °F
